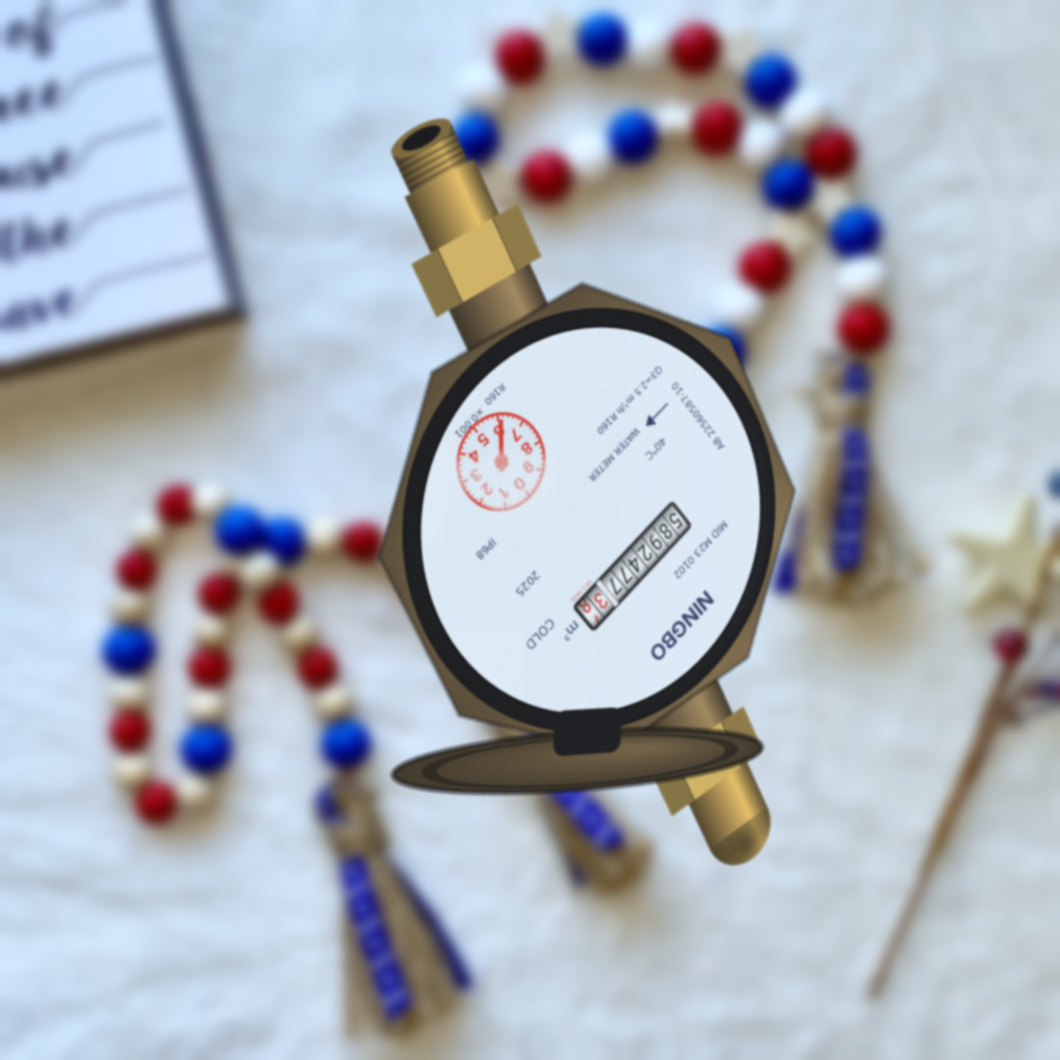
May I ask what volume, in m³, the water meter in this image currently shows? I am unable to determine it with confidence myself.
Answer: 5892477.376 m³
